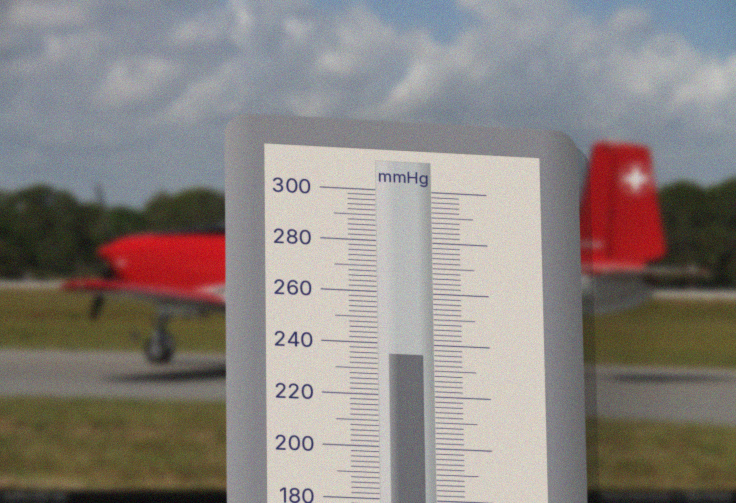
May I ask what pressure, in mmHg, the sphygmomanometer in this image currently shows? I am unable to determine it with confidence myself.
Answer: 236 mmHg
